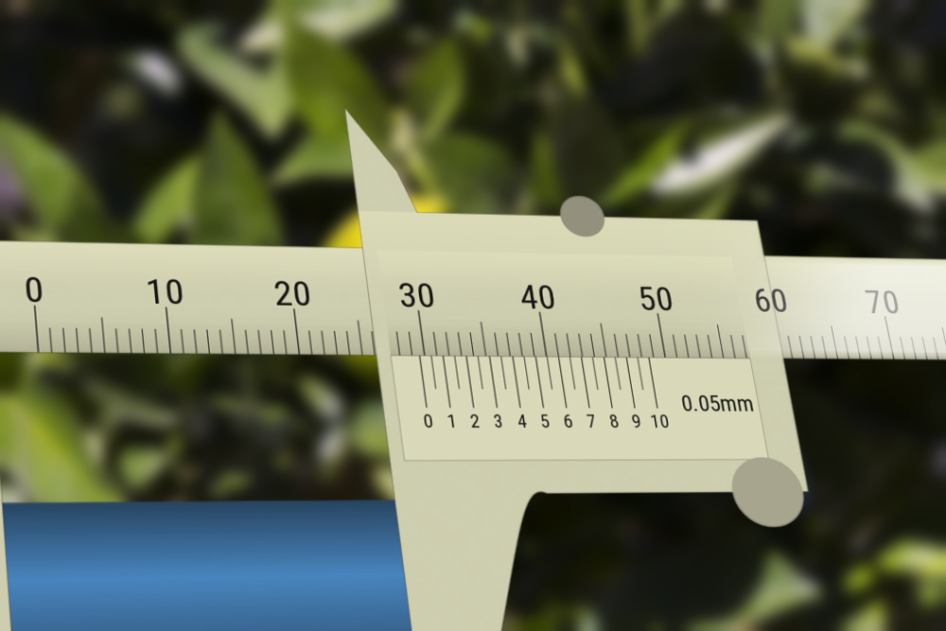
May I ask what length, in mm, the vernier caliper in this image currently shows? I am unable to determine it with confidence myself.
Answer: 29.6 mm
